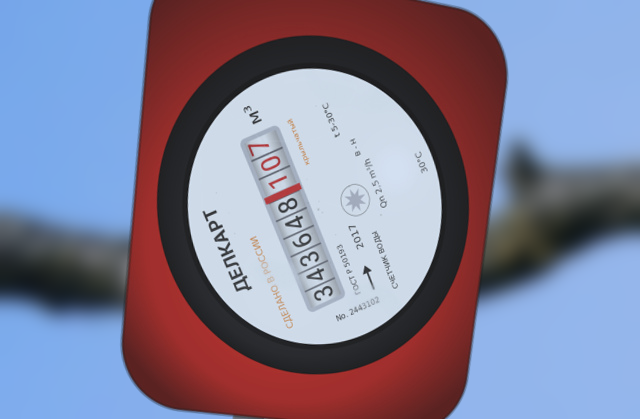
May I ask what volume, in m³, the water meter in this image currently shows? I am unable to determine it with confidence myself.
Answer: 343648.107 m³
